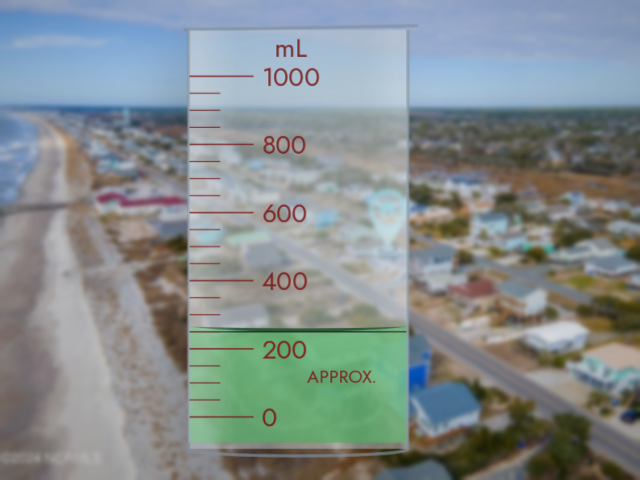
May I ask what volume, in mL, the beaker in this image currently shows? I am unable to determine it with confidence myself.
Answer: 250 mL
